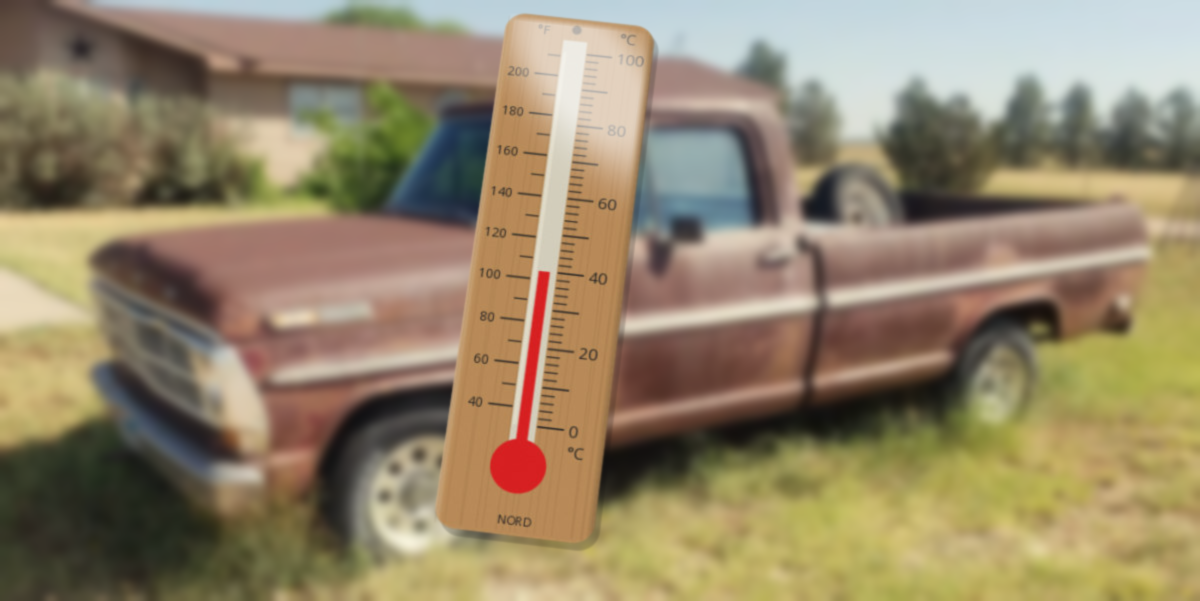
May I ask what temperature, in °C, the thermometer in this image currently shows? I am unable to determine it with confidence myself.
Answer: 40 °C
